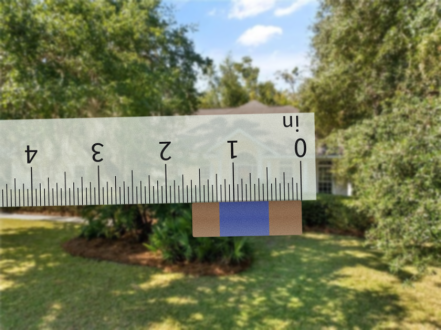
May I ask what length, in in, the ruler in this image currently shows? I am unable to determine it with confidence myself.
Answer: 1.625 in
